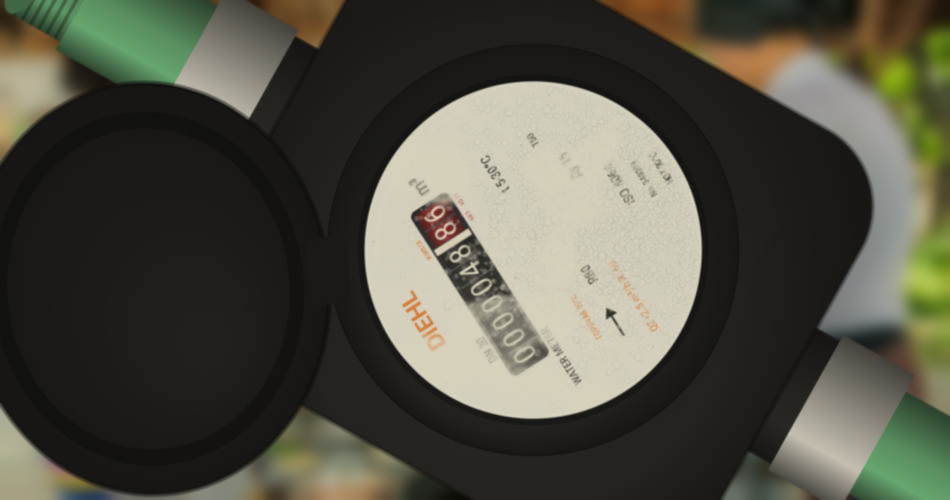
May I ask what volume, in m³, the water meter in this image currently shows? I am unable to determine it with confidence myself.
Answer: 48.86 m³
